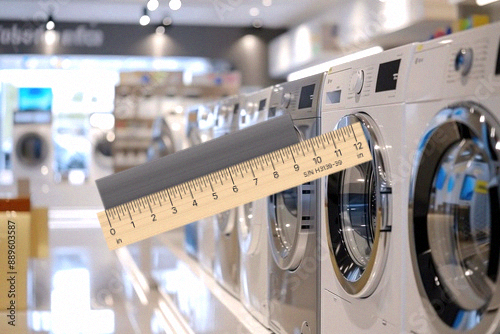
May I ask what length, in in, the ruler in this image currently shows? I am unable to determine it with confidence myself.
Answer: 9.5 in
